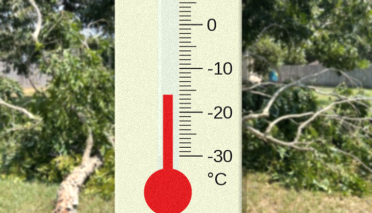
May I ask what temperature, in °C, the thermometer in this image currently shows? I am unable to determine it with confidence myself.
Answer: -16 °C
